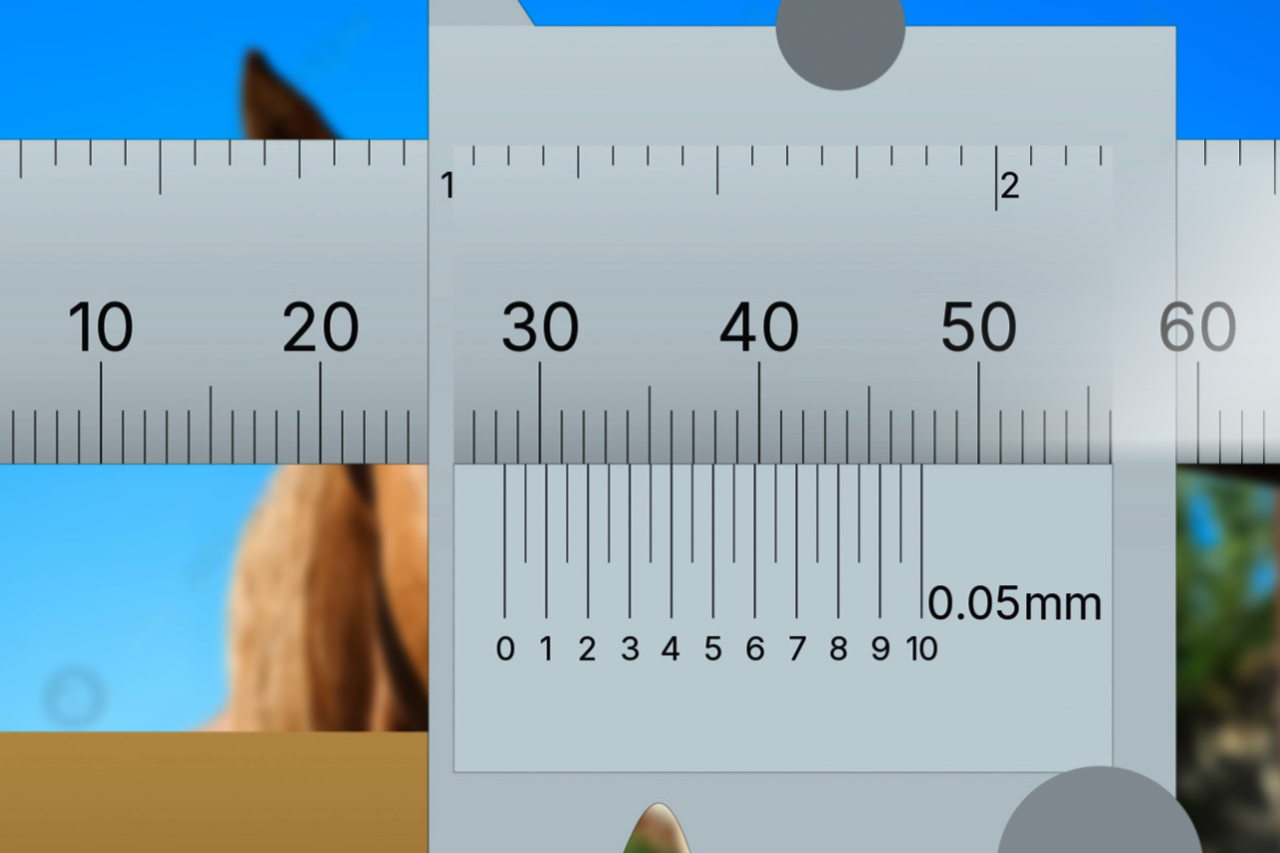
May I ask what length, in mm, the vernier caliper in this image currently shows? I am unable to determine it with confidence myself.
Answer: 28.4 mm
